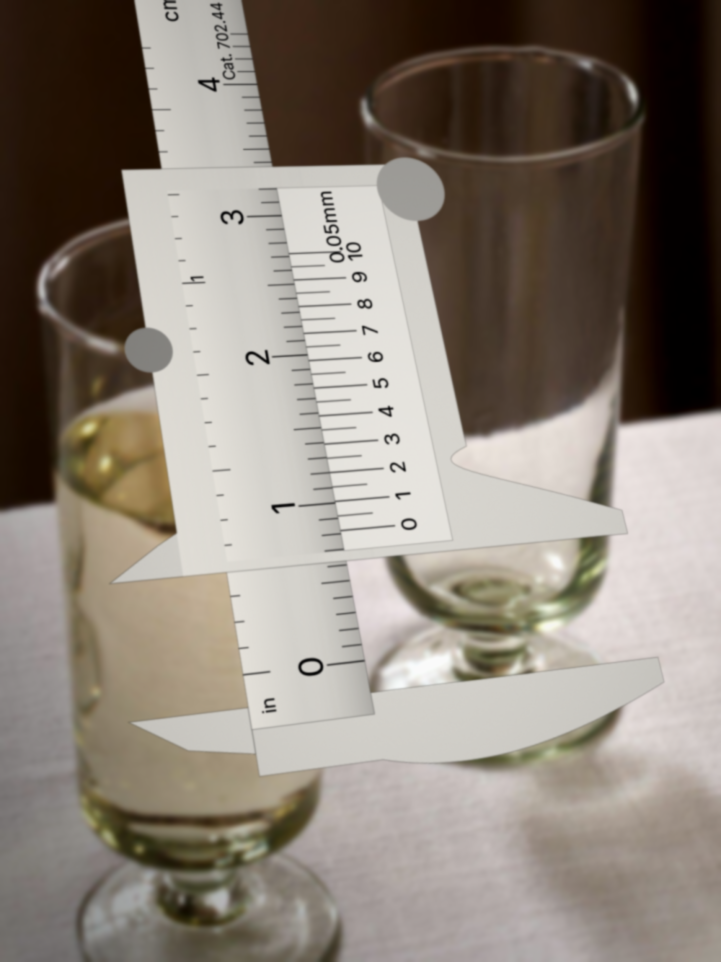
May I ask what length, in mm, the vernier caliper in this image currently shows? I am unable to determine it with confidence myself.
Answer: 8.2 mm
